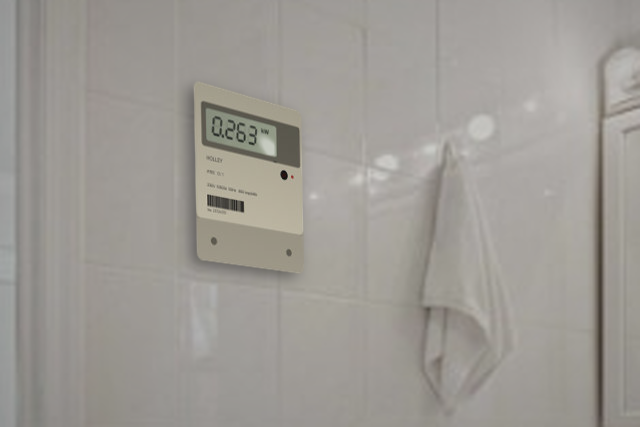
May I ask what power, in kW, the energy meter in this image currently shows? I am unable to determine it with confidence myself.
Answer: 0.263 kW
